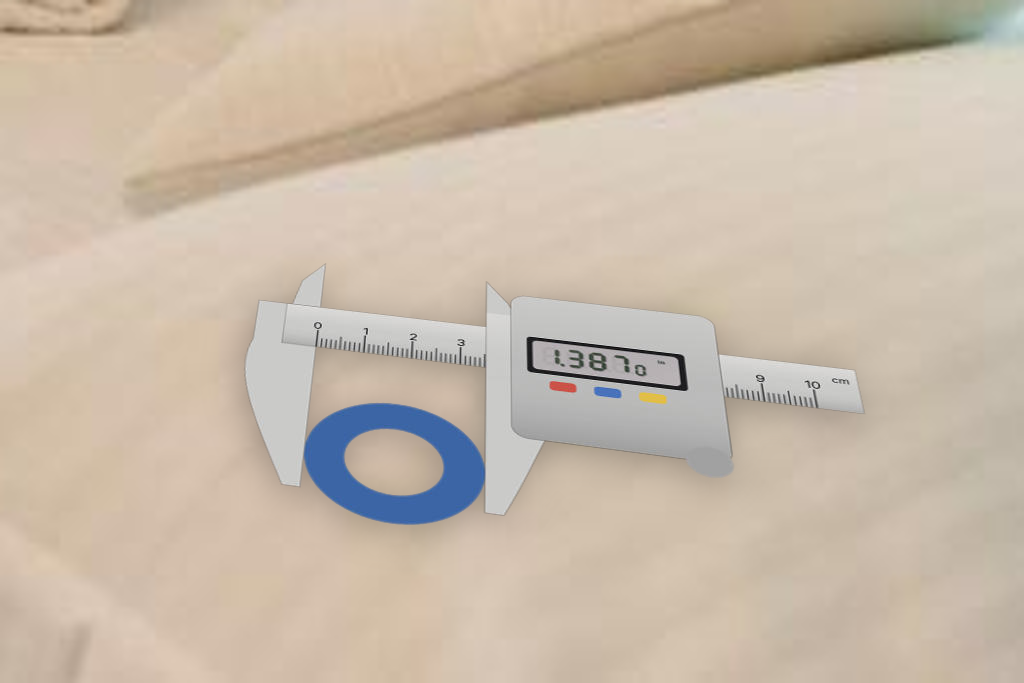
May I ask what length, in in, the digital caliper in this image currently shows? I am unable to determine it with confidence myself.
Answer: 1.3870 in
